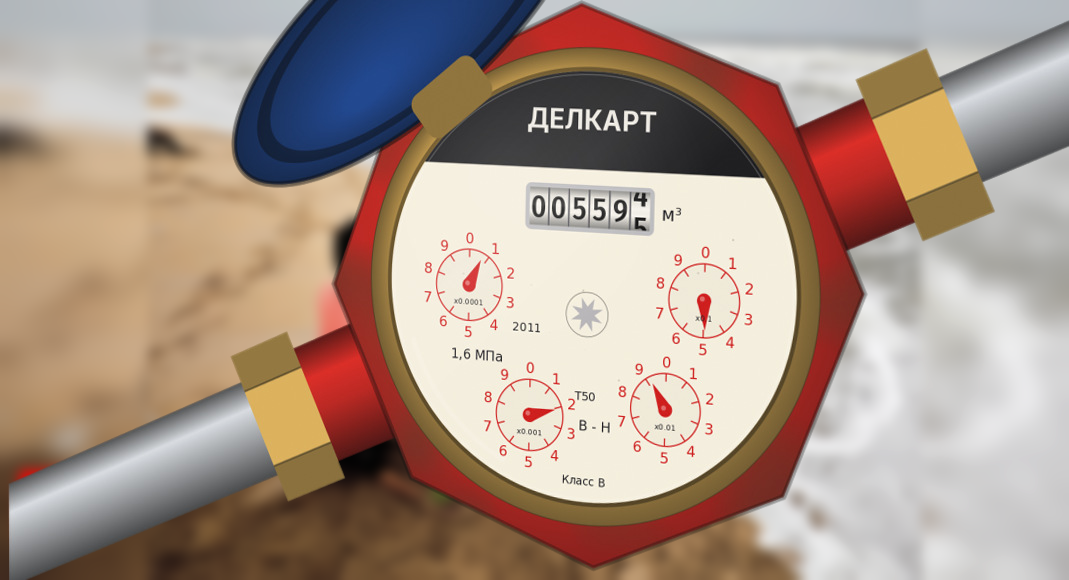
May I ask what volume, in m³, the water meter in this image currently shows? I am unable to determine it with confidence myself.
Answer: 5594.4920 m³
